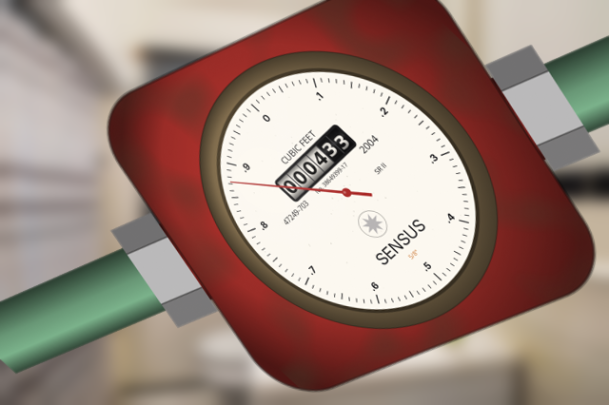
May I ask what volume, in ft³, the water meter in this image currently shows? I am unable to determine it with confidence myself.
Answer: 432.87 ft³
